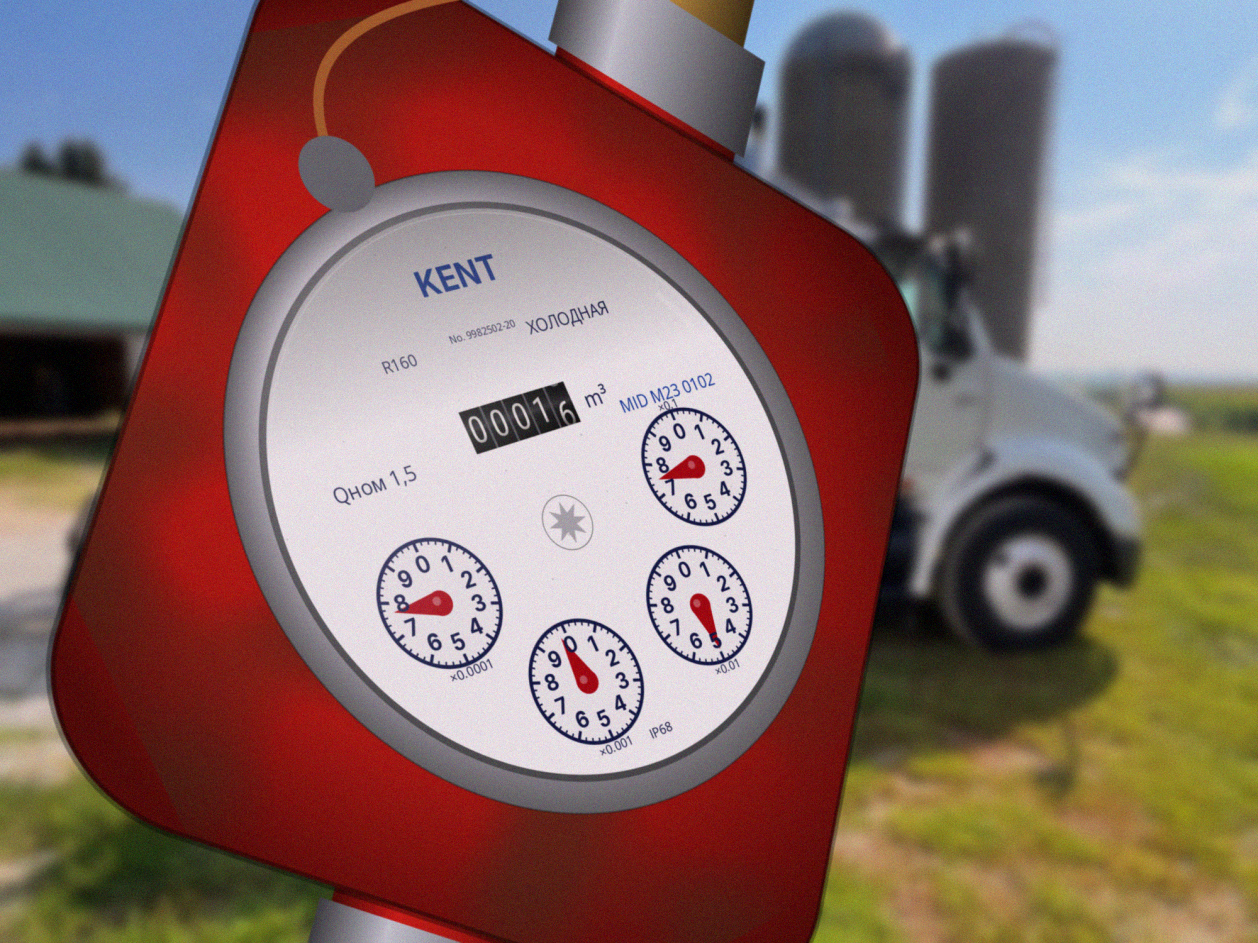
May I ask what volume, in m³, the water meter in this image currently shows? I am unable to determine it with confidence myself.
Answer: 15.7497 m³
